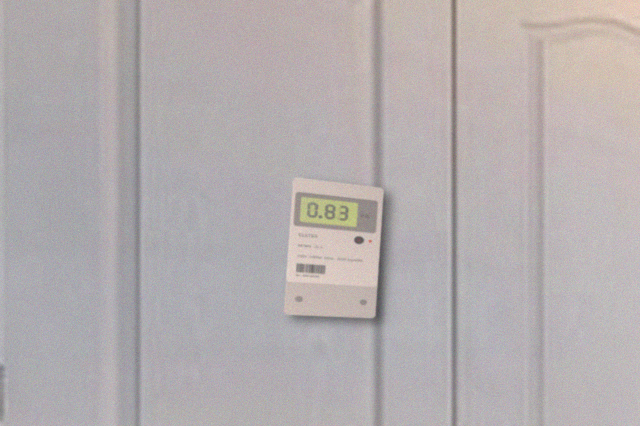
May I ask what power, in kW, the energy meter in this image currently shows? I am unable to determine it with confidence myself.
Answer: 0.83 kW
